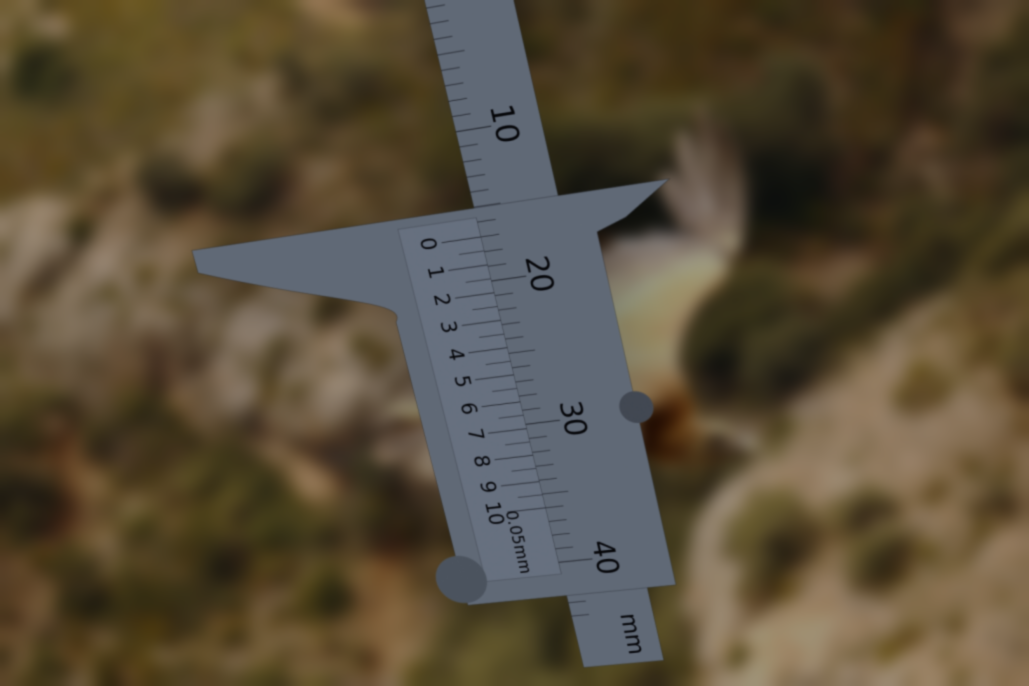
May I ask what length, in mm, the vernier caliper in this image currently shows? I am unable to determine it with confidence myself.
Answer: 17.0 mm
